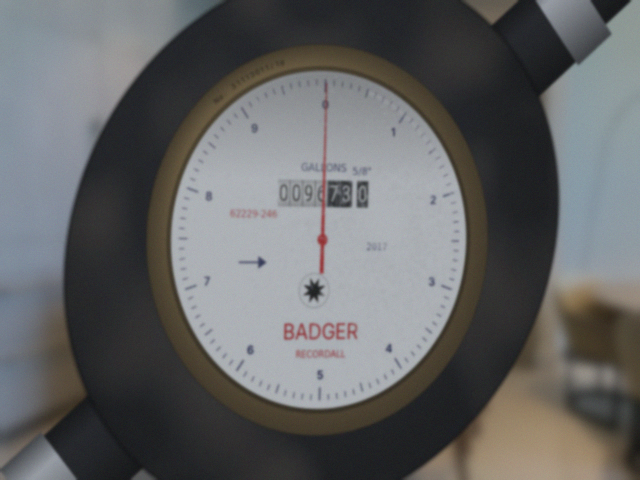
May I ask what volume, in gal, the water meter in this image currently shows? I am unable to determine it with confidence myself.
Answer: 96730.0 gal
